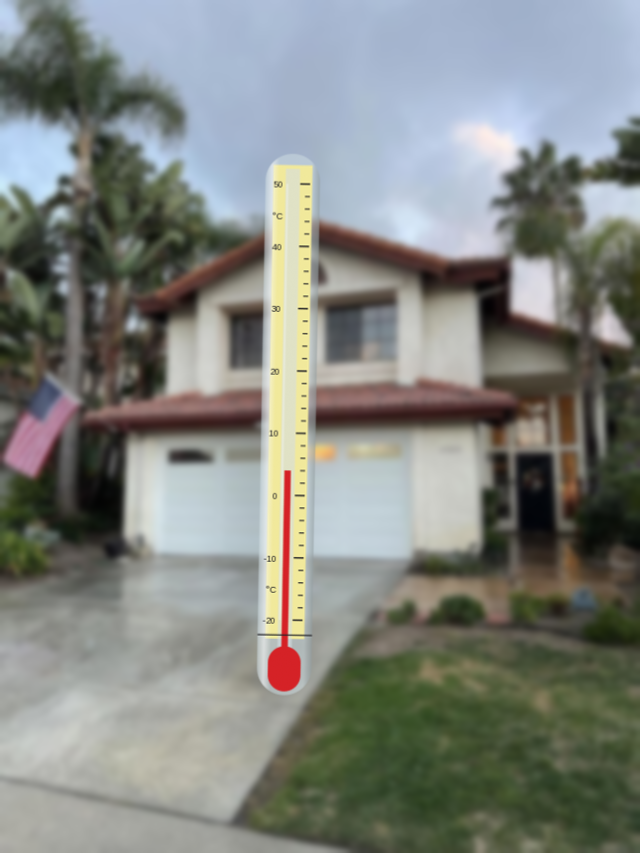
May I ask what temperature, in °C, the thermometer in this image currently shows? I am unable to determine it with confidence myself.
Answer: 4 °C
